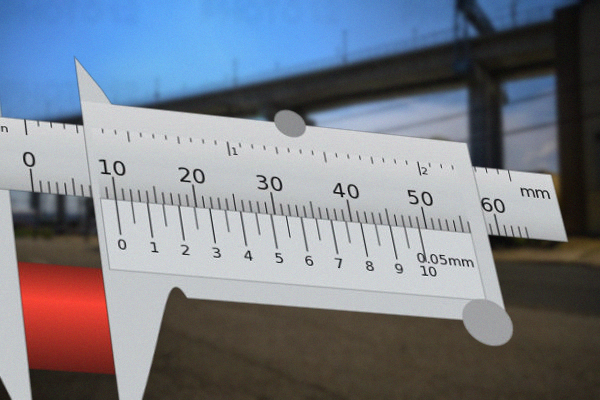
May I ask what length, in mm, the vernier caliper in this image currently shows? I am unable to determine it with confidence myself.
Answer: 10.0 mm
